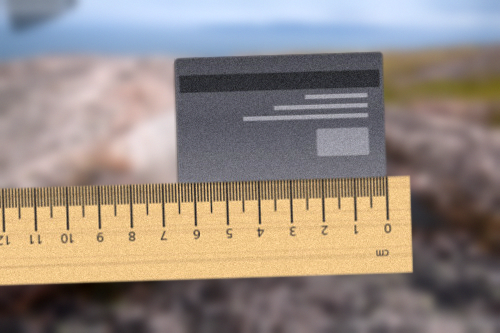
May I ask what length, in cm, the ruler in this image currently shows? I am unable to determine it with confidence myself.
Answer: 6.5 cm
